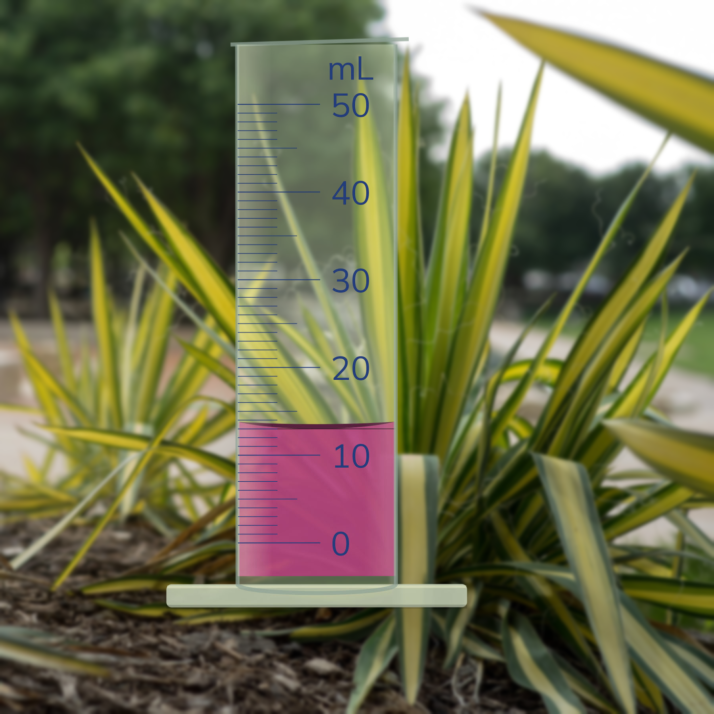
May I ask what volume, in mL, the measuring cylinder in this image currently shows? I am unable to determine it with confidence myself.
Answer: 13 mL
